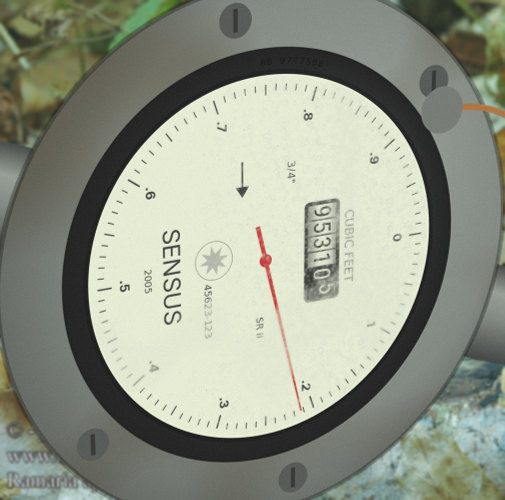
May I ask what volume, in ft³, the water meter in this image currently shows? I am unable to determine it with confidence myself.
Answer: 953105.21 ft³
